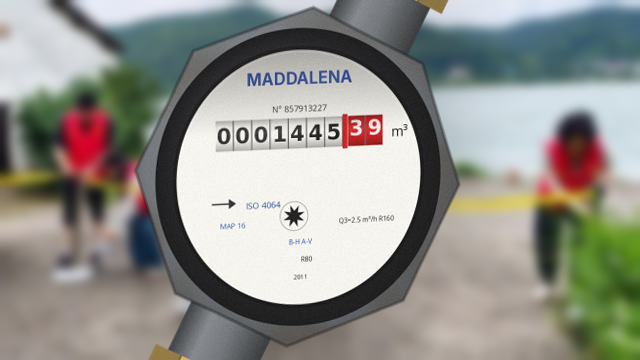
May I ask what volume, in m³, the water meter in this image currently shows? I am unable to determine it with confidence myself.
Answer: 1445.39 m³
